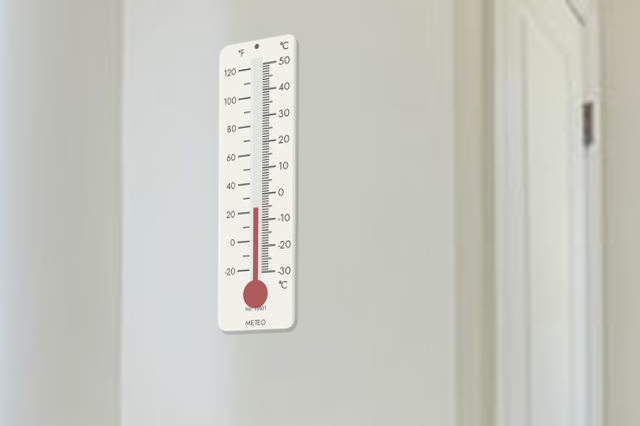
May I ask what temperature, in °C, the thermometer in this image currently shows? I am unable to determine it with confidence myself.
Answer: -5 °C
